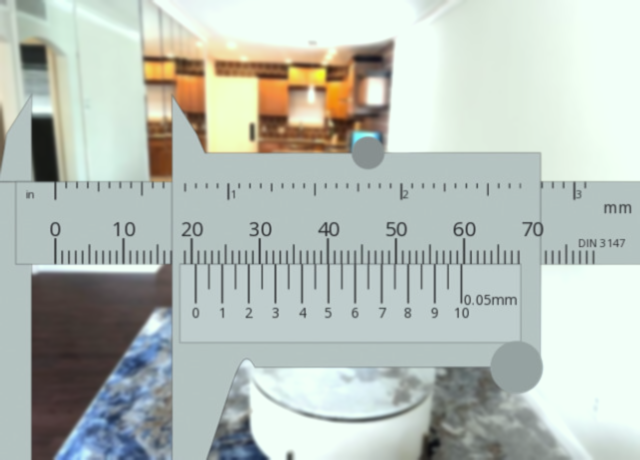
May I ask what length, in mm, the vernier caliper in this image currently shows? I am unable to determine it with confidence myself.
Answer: 20.6 mm
